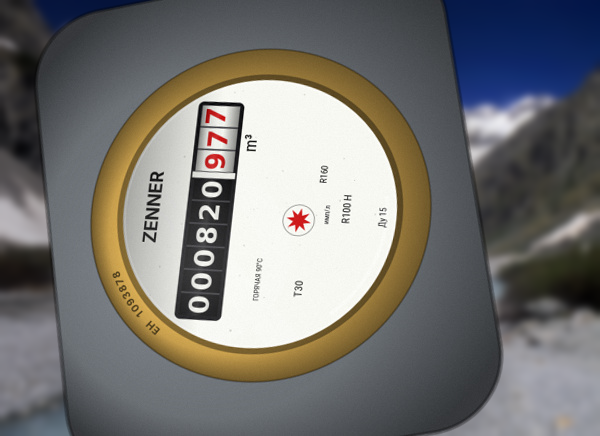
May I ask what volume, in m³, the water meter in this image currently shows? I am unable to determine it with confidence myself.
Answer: 820.977 m³
